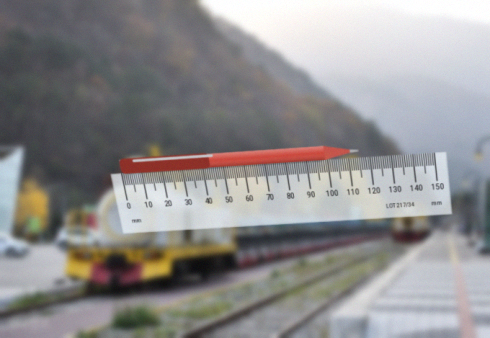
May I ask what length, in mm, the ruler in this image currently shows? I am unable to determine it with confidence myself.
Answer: 115 mm
